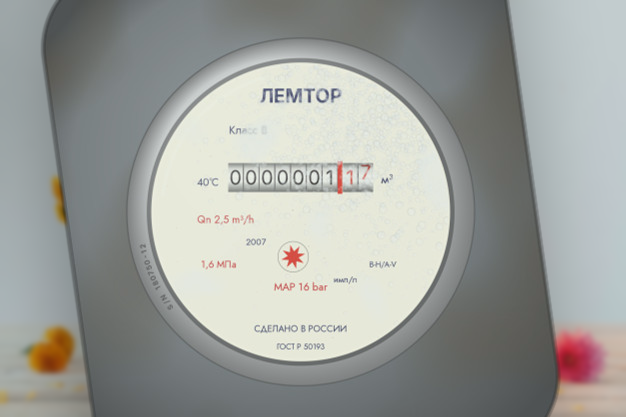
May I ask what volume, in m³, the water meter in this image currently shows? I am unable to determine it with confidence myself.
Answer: 1.17 m³
